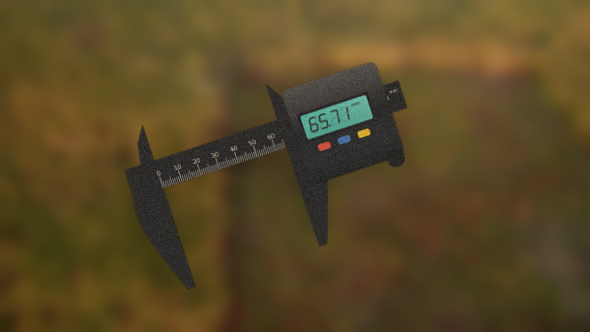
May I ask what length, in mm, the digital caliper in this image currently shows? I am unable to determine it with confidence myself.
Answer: 65.71 mm
